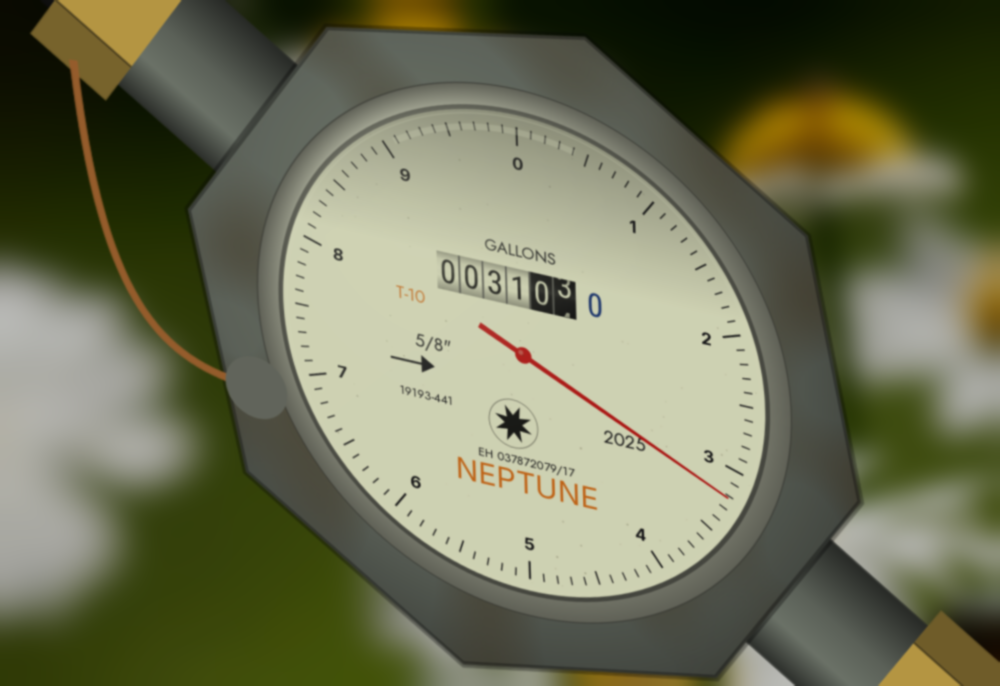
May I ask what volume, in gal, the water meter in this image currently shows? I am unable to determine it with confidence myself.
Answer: 31033.2 gal
